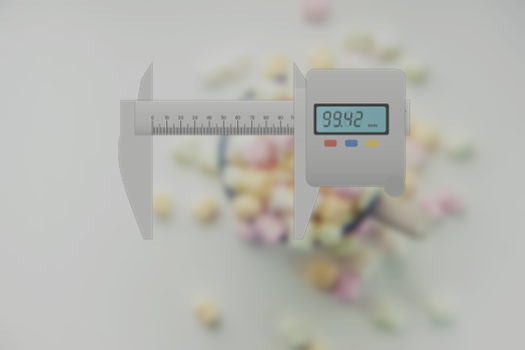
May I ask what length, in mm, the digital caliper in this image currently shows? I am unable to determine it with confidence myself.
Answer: 99.42 mm
